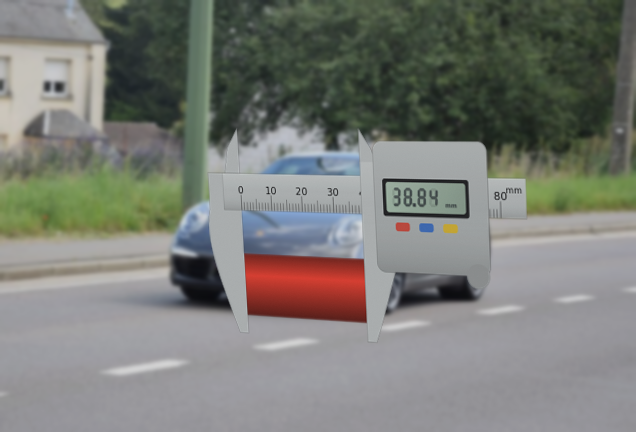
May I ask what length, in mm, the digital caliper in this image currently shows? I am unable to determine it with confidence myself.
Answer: 38.84 mm
